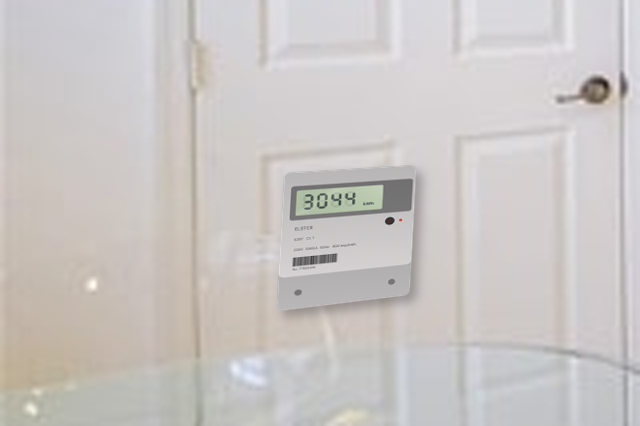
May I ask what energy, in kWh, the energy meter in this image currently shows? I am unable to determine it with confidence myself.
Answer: 3044 kWh
